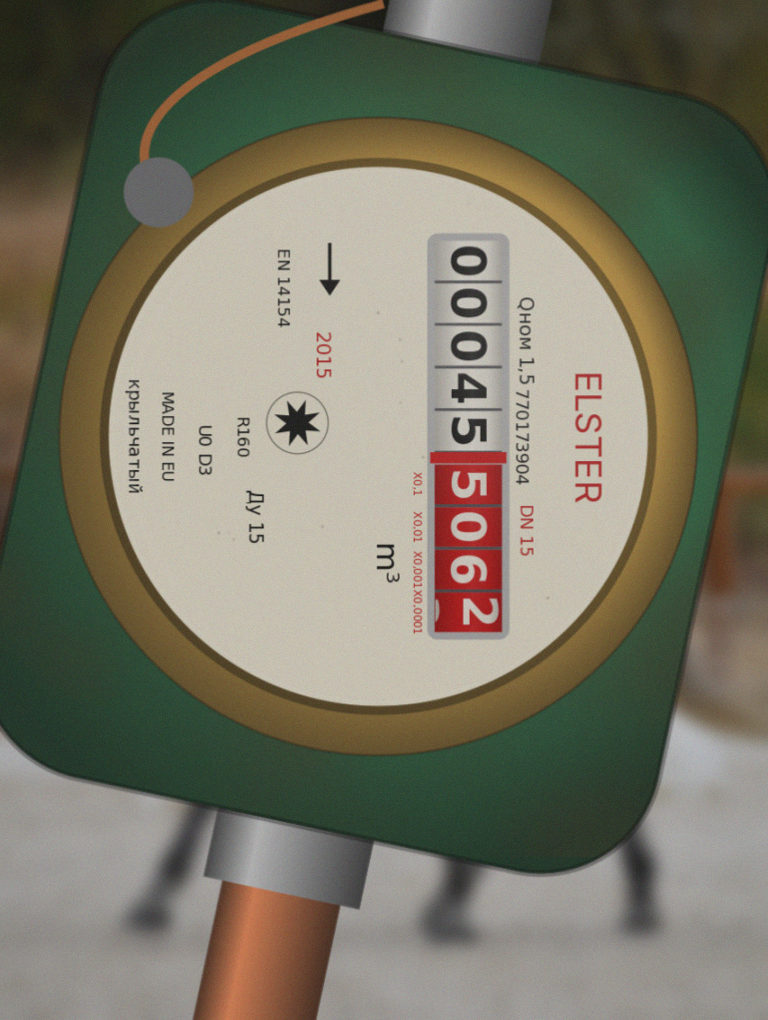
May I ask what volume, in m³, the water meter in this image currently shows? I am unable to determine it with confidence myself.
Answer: 45.5062 m³
